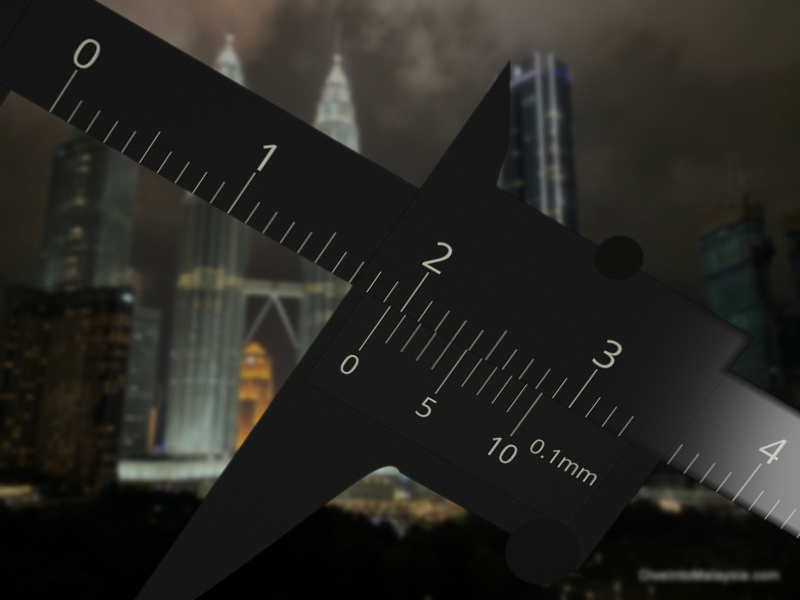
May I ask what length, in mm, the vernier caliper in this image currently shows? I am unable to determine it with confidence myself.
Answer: 19.4 mm
